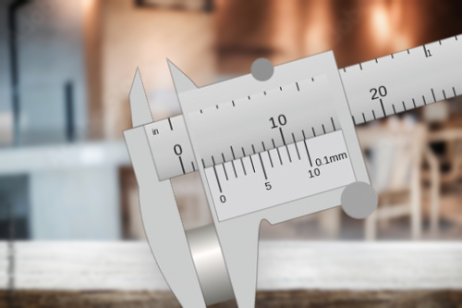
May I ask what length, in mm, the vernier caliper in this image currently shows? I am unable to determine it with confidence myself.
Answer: 2.9 mm
